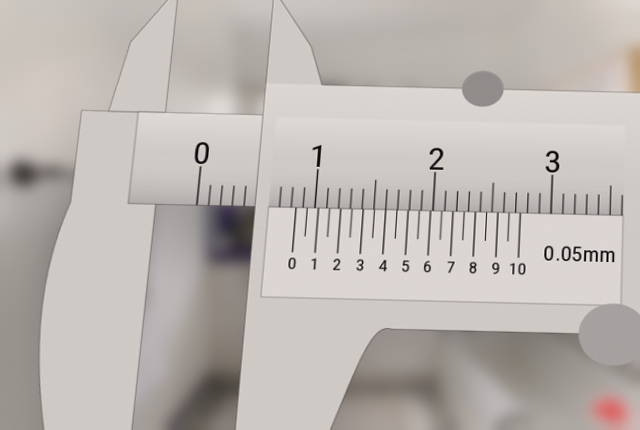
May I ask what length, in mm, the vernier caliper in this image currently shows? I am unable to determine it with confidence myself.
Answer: 8.4 mm
